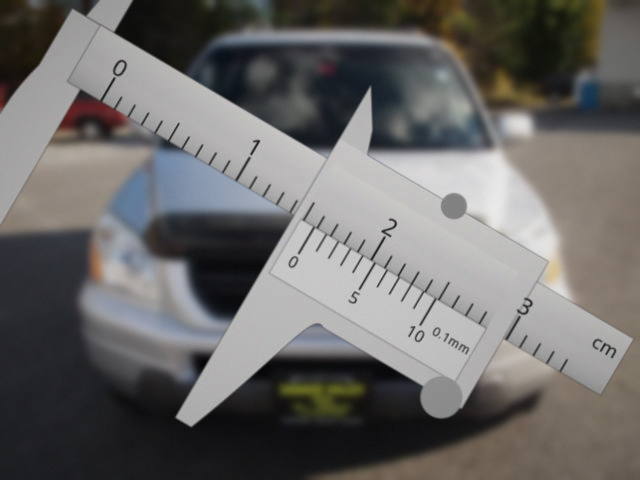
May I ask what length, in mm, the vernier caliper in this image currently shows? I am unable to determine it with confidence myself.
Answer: 15.8 mm
